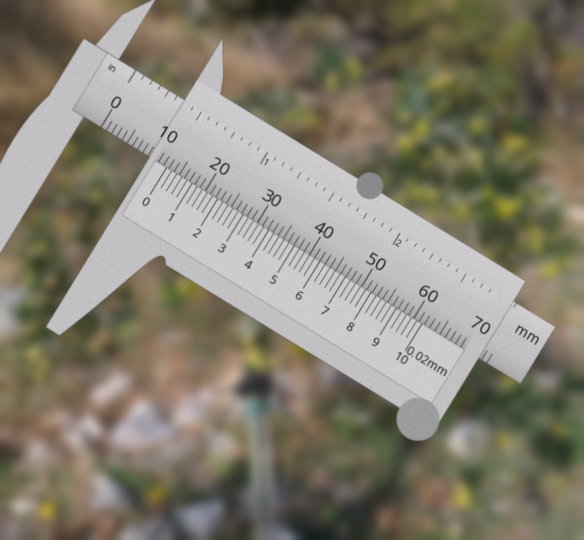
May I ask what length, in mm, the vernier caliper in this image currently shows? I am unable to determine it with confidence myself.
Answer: 12.6 mm
